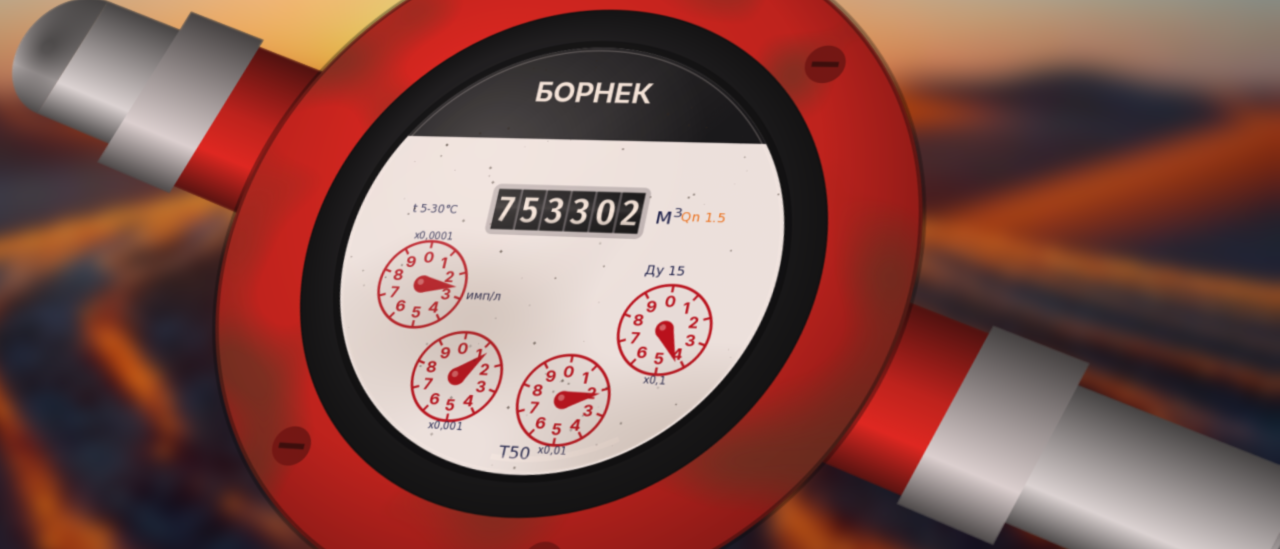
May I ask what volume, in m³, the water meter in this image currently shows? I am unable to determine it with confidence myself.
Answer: 753302.4212 m³
